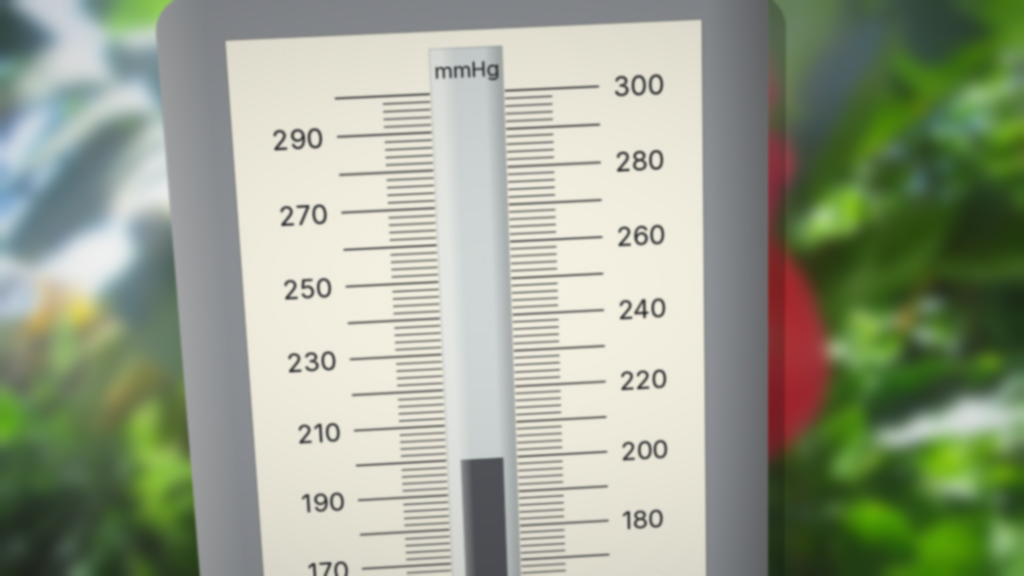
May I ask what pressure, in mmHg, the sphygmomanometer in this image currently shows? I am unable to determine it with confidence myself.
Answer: 200 mmHg
